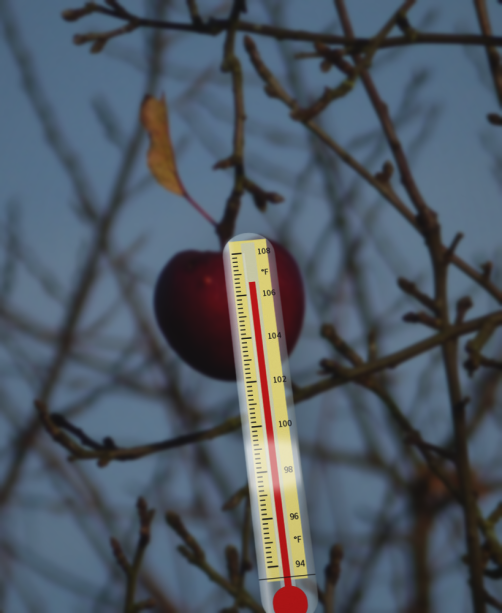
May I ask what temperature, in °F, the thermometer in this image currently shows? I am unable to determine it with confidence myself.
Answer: 106.6 °F
